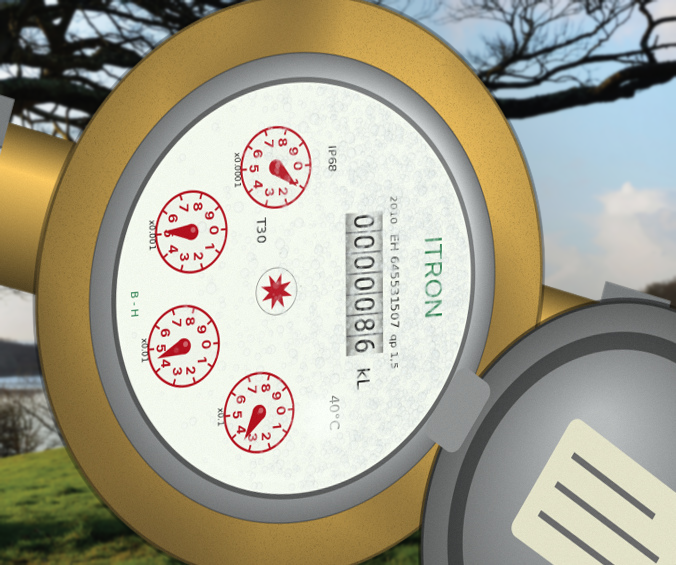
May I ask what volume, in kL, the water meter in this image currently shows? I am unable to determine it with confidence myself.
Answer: 86.3451 kL
